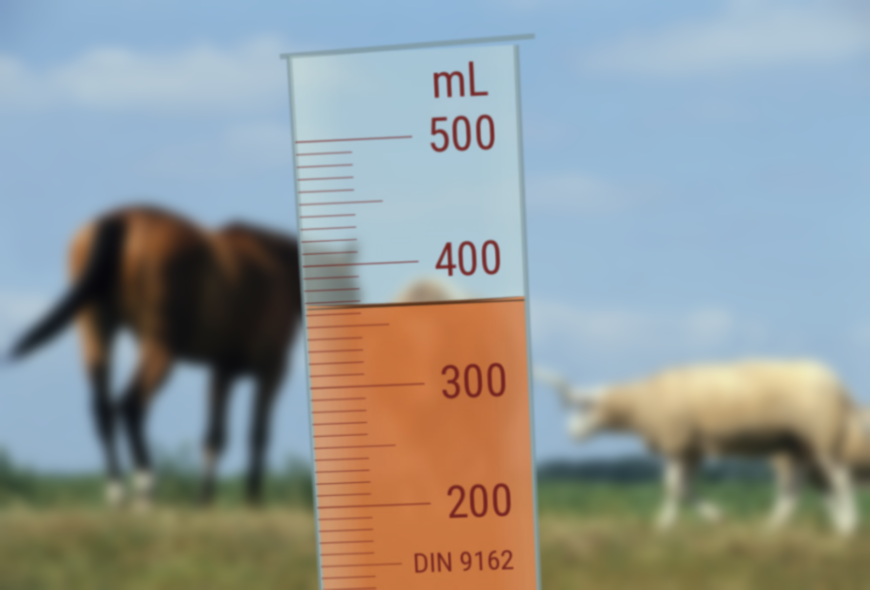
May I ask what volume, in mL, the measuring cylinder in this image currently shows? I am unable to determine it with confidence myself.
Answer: 365 mL
